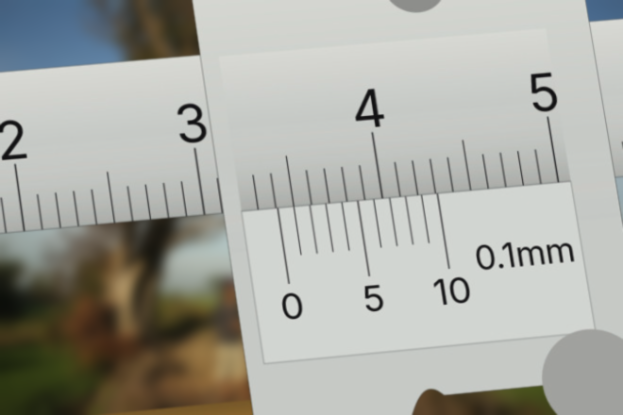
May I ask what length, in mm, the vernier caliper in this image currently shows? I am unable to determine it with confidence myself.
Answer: 34.1 mm
